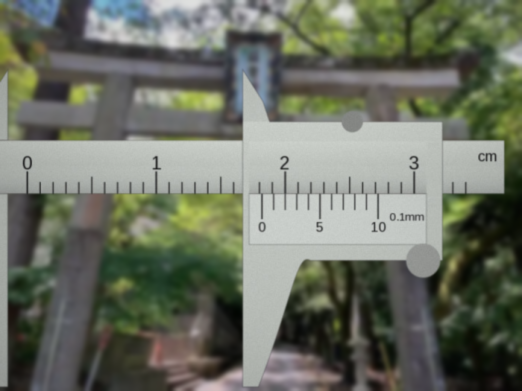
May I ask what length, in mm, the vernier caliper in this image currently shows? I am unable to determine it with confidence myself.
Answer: 18.2 mm
